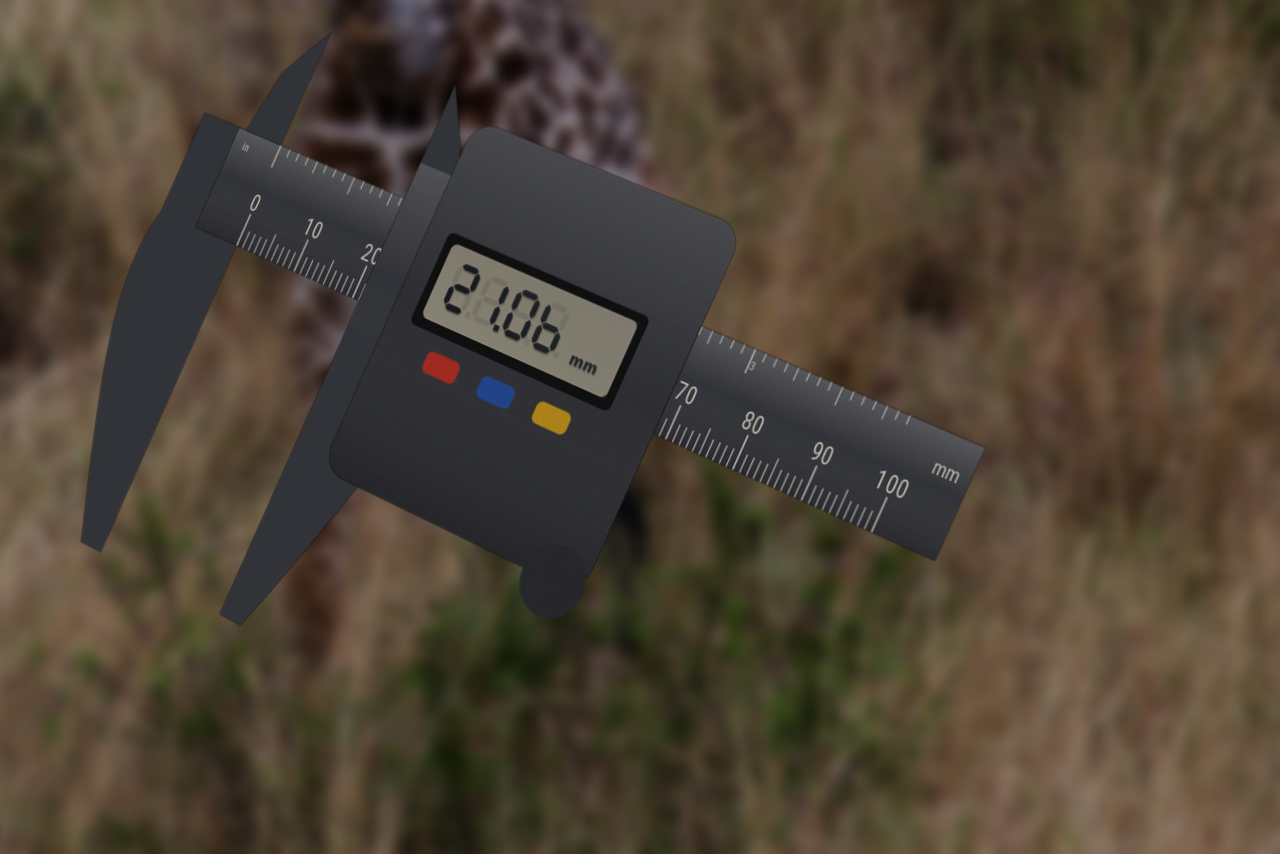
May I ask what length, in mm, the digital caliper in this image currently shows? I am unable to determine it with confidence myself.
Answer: 21.06 mm
